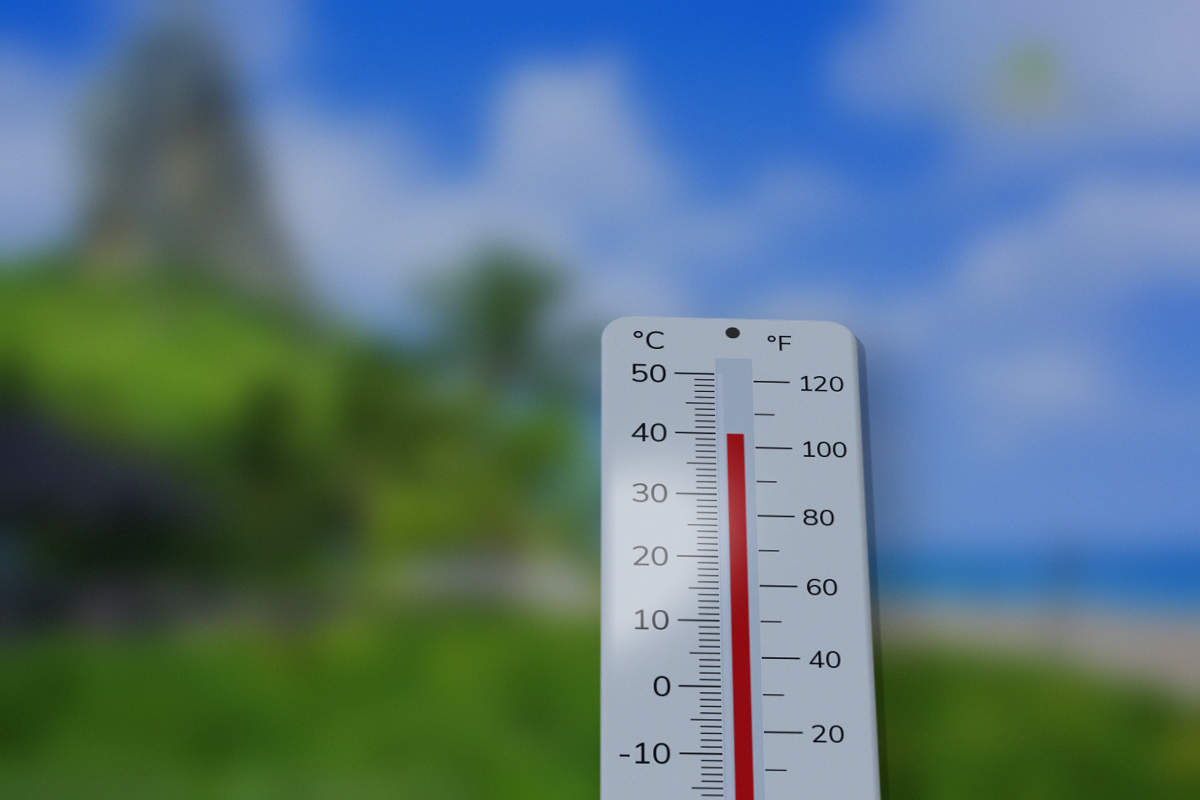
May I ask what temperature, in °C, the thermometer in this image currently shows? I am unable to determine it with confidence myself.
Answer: 40 °C
